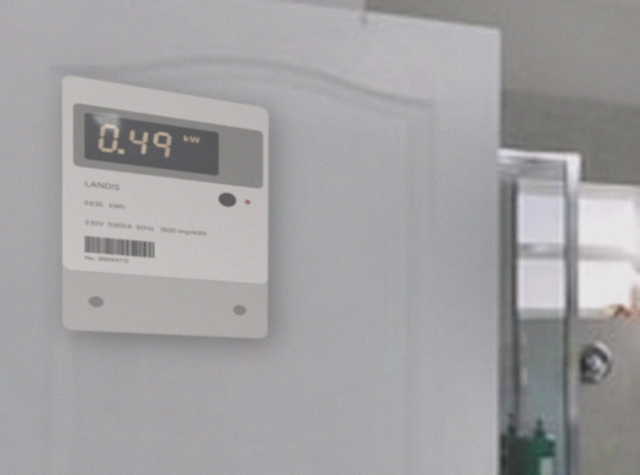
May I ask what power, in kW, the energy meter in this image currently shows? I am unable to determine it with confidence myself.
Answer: 0.49 kW
